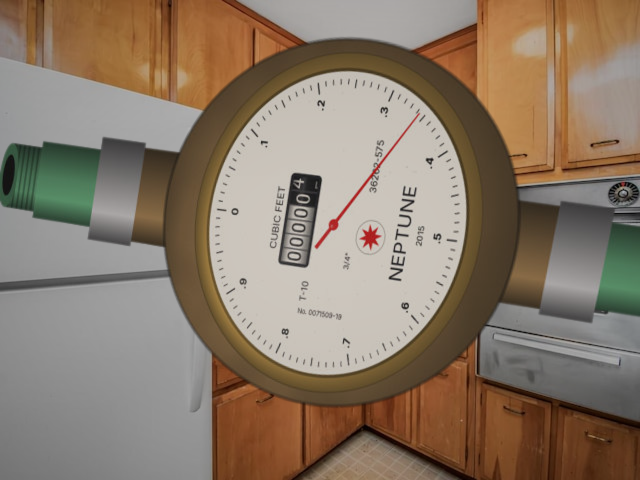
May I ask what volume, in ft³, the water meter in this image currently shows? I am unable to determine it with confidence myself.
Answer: 4.34 ft³
